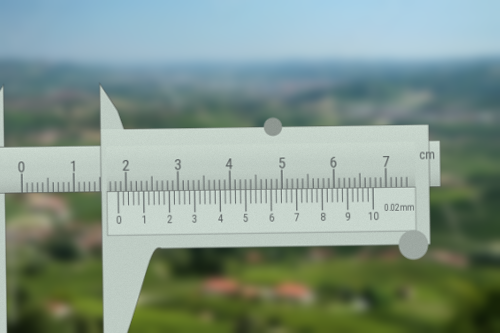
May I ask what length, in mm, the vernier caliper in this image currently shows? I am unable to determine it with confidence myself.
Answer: 18.5 mm
